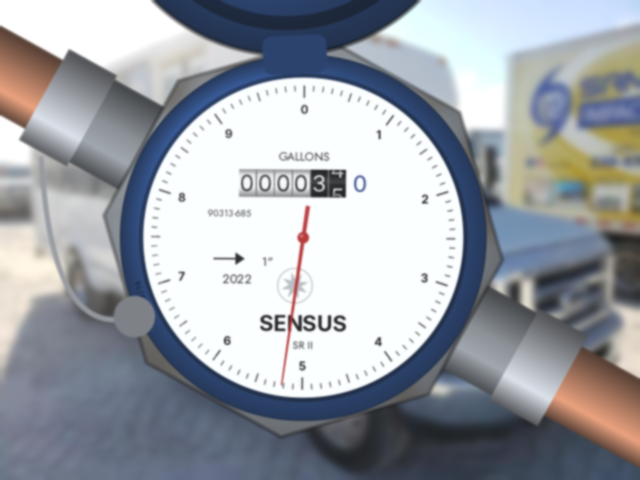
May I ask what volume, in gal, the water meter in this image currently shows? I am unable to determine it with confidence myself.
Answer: 345.2 gal
